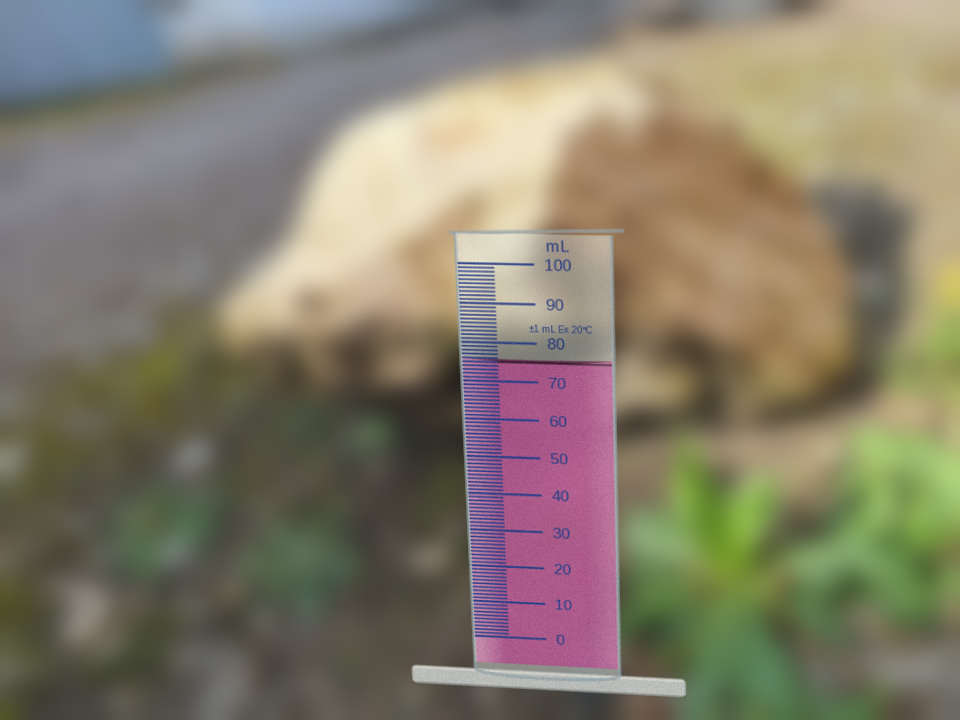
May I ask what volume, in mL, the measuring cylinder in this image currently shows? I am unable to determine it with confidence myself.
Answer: 75 mL
